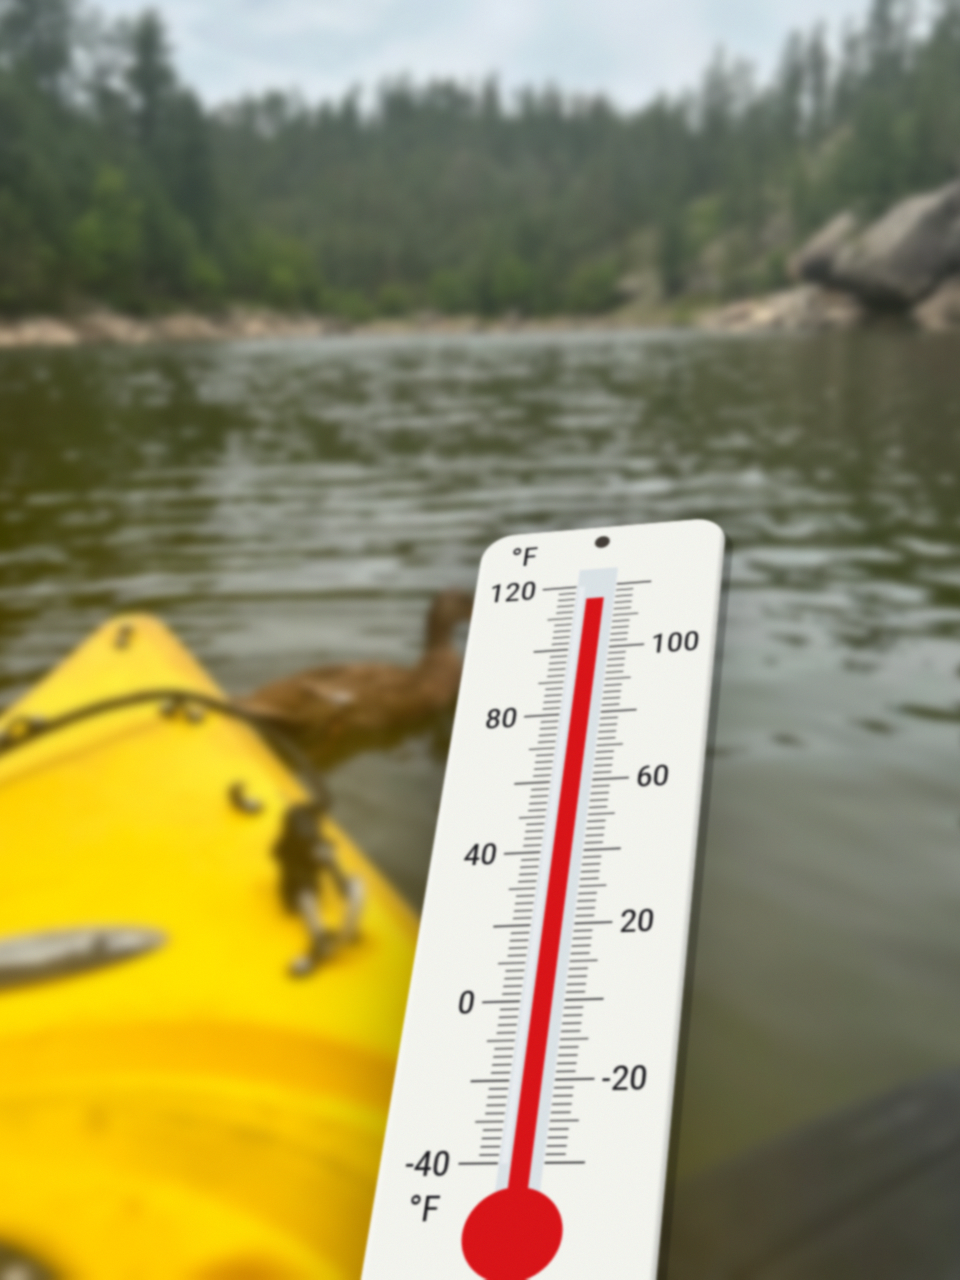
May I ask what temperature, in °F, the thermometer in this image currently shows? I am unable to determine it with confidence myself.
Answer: 116 °F
